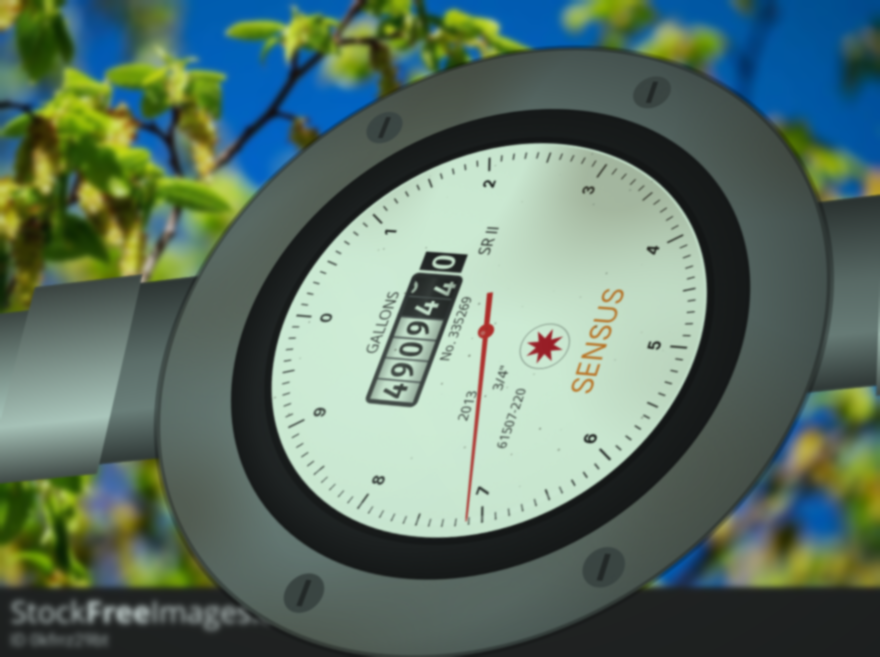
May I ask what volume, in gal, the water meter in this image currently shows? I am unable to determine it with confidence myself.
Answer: 4909437.1 gal
